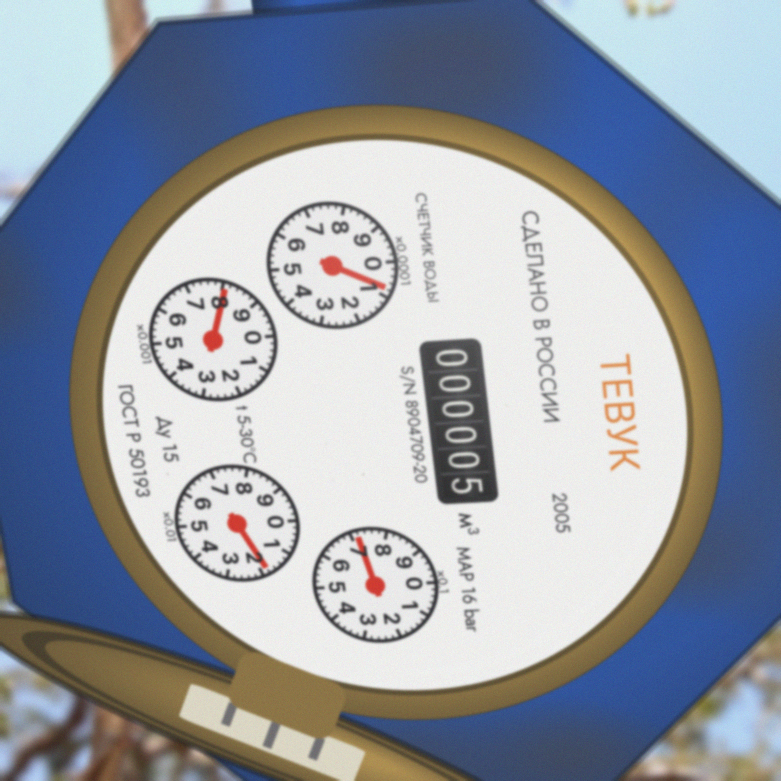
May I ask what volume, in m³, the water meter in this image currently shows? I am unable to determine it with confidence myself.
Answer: 5.7180 m³
